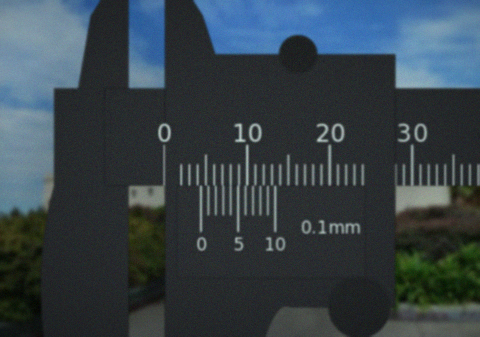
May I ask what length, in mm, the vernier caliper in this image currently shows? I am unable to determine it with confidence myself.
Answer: 4.4 mm
